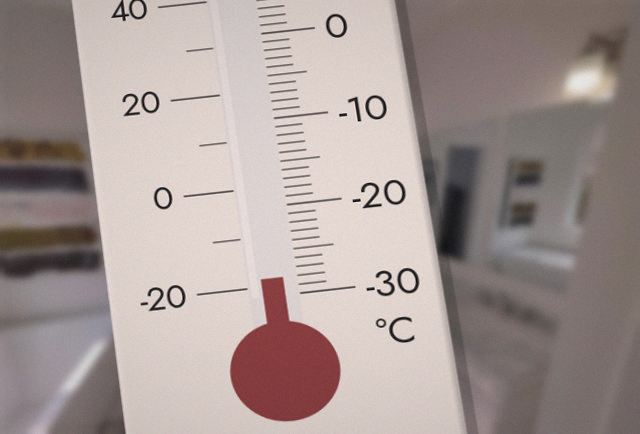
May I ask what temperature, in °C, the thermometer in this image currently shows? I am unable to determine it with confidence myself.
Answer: -28 °C
